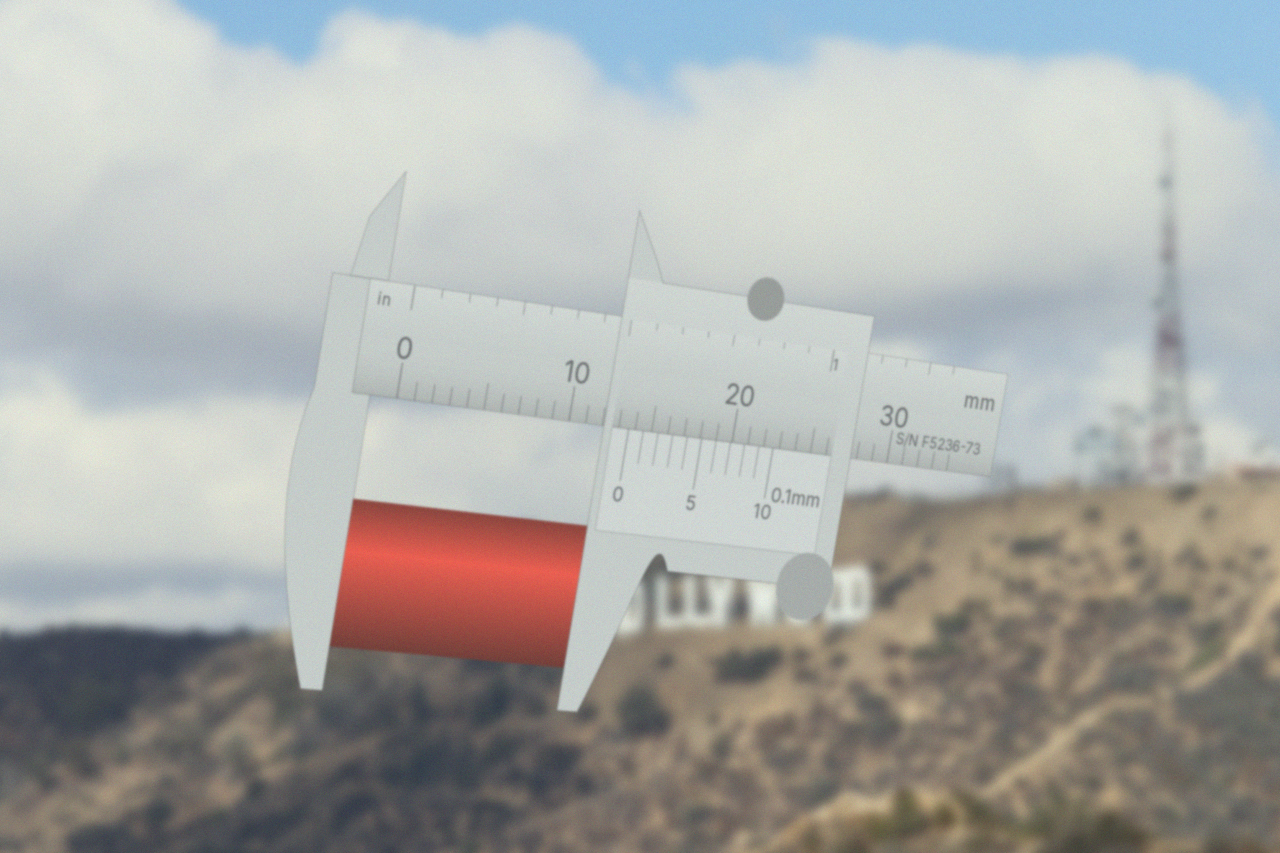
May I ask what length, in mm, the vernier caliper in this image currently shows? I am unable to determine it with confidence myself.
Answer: 13.6 mm
